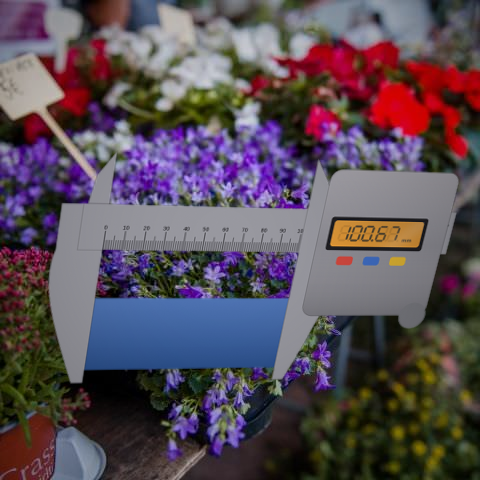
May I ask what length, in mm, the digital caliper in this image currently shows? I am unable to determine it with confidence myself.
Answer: 100.67 mm
